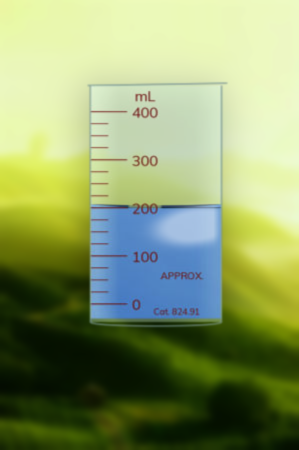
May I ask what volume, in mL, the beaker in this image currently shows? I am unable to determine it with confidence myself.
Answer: 200 mL
